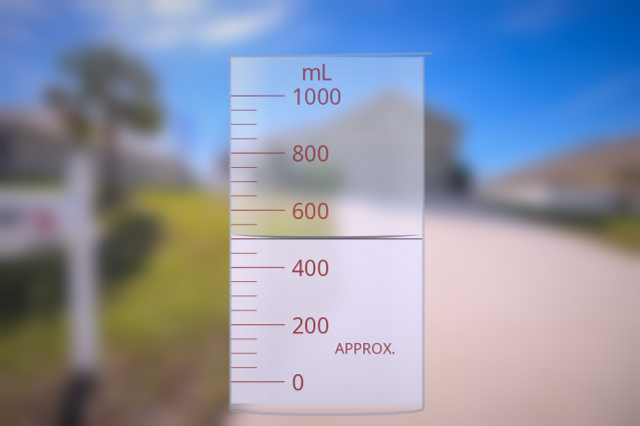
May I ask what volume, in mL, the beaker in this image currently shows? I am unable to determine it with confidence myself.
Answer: 500 mL
